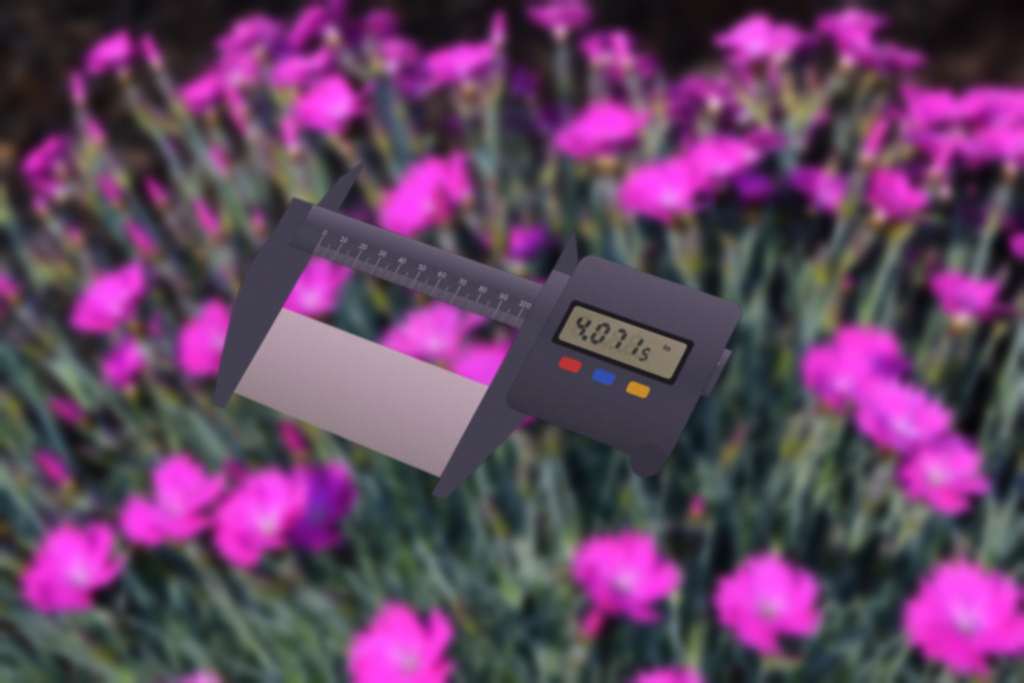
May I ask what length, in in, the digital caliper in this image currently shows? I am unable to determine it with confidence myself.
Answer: 4.0715 in
